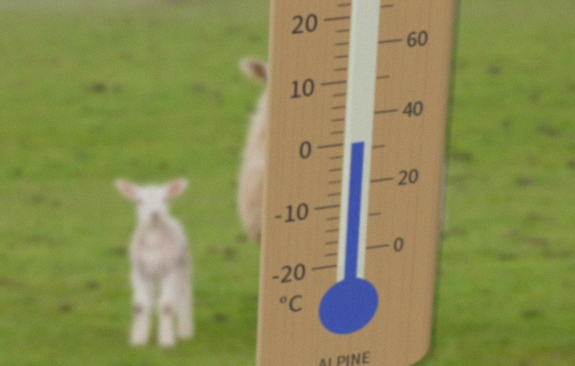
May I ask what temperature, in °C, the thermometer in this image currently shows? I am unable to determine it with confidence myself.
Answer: 0 °C
